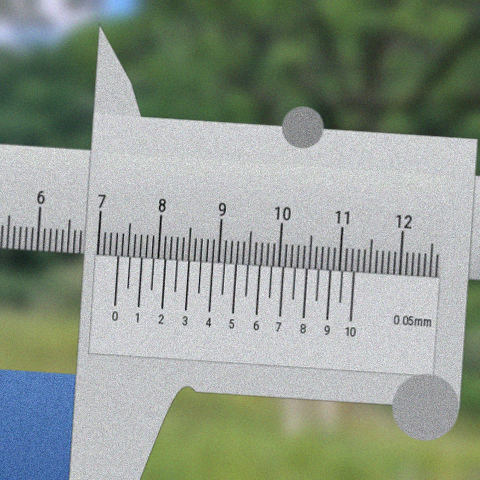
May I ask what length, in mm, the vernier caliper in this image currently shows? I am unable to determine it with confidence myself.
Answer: 73.4 mm
